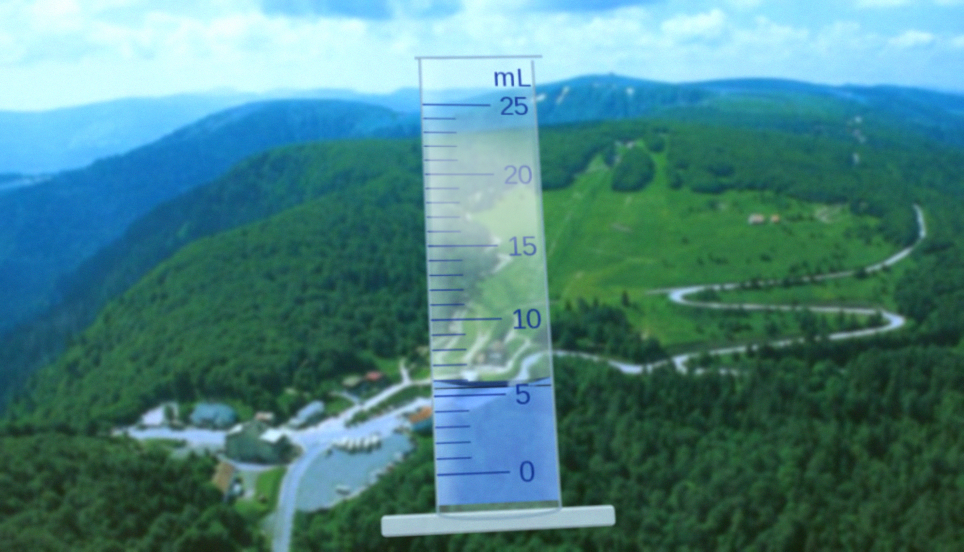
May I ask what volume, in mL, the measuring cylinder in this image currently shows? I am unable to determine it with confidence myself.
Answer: 5.5 mL
